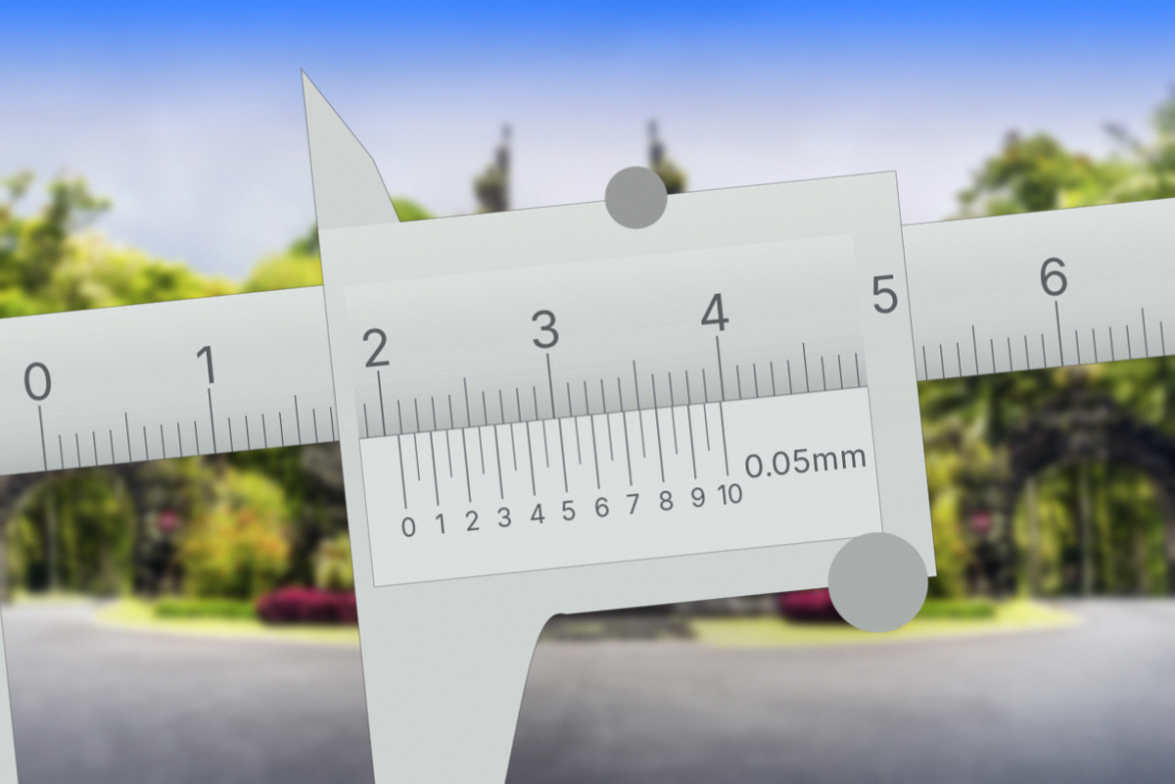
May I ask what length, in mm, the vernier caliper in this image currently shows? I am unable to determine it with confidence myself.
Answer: 20.8 mm
